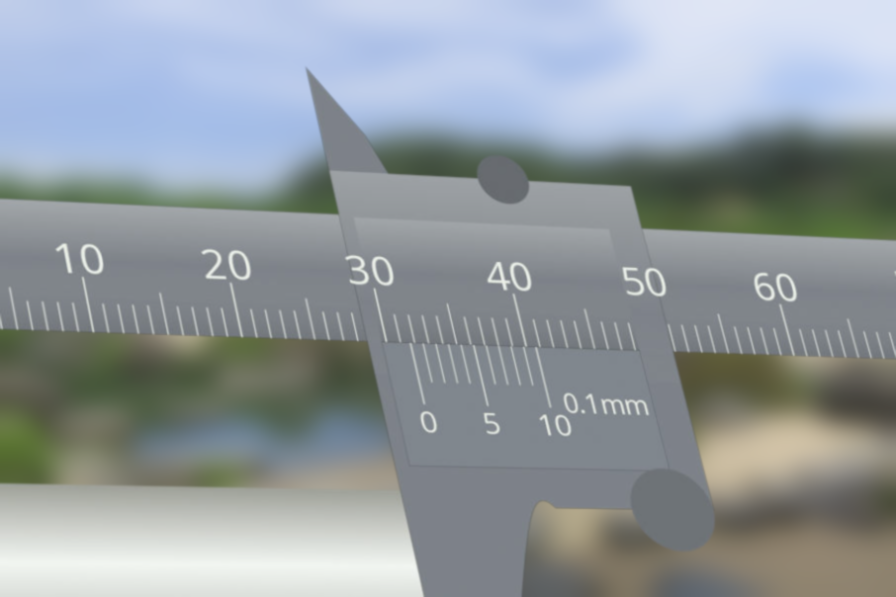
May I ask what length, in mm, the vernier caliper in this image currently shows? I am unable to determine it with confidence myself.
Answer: 31.7 mm
